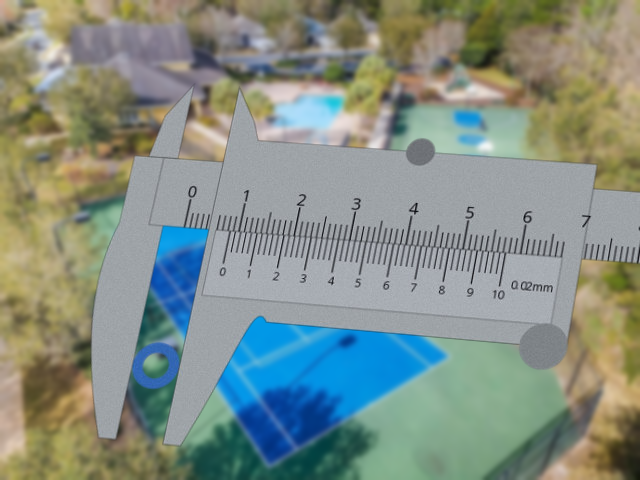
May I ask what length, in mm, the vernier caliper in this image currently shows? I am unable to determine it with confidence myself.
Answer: 8.4 mm
